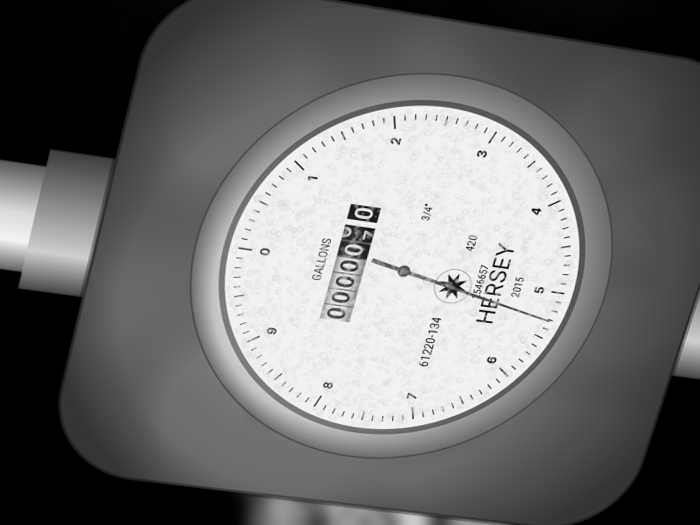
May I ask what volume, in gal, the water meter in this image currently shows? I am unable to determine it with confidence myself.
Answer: 65.3 gal
